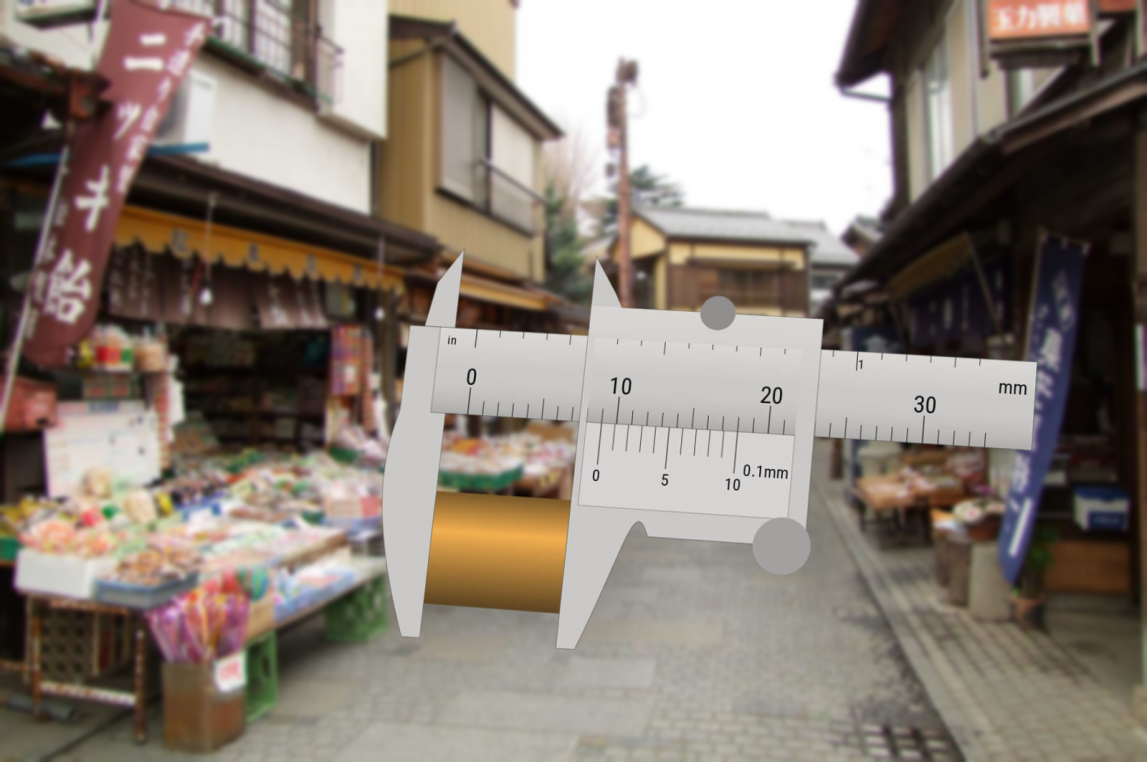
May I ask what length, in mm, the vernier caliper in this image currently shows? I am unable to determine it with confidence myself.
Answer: 9.0 mm
